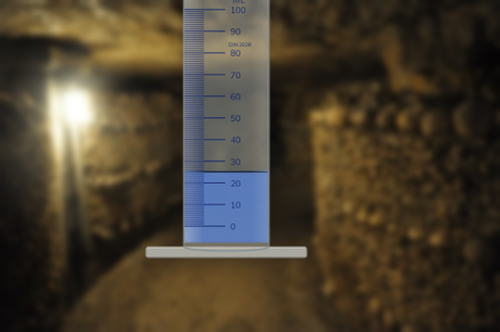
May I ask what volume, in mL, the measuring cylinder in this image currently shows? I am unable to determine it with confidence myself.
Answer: 25 mL
